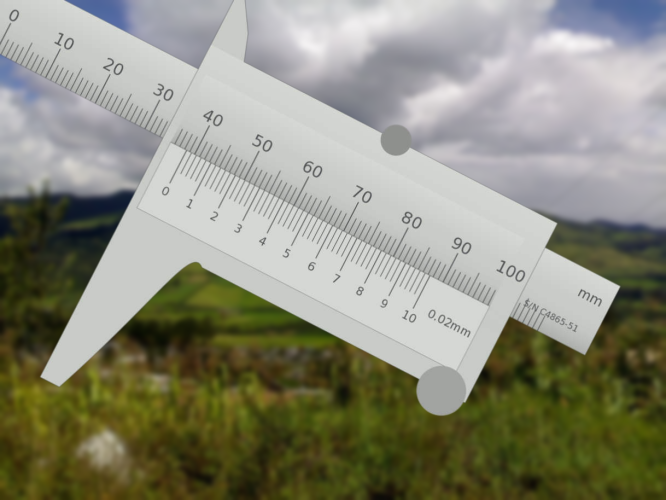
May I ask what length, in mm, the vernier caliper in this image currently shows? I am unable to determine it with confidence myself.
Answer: 38.4 mm
